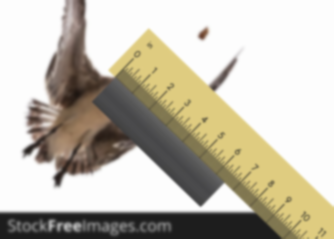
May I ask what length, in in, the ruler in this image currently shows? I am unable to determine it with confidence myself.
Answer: 6.5 in
